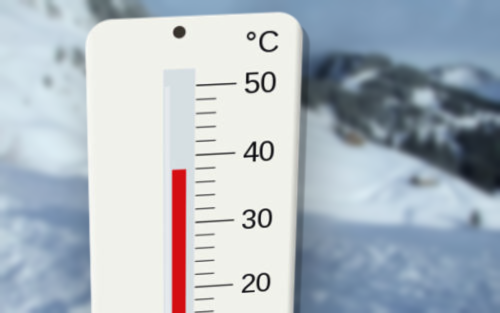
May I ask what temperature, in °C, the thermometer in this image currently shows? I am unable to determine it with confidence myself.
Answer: 38 °C
